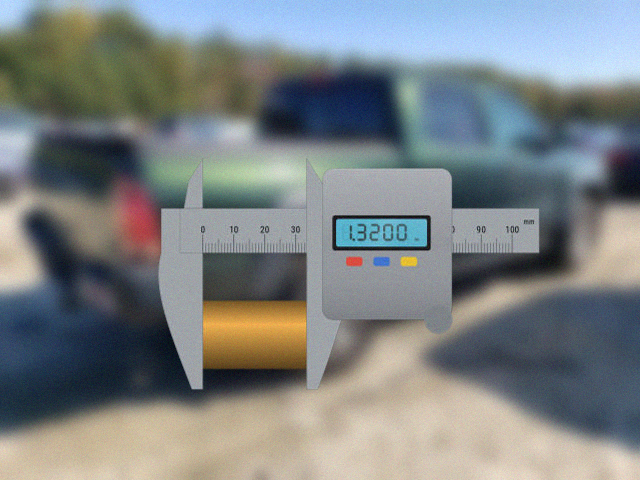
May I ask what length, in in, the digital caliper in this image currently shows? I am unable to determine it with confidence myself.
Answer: 1.3200 in
